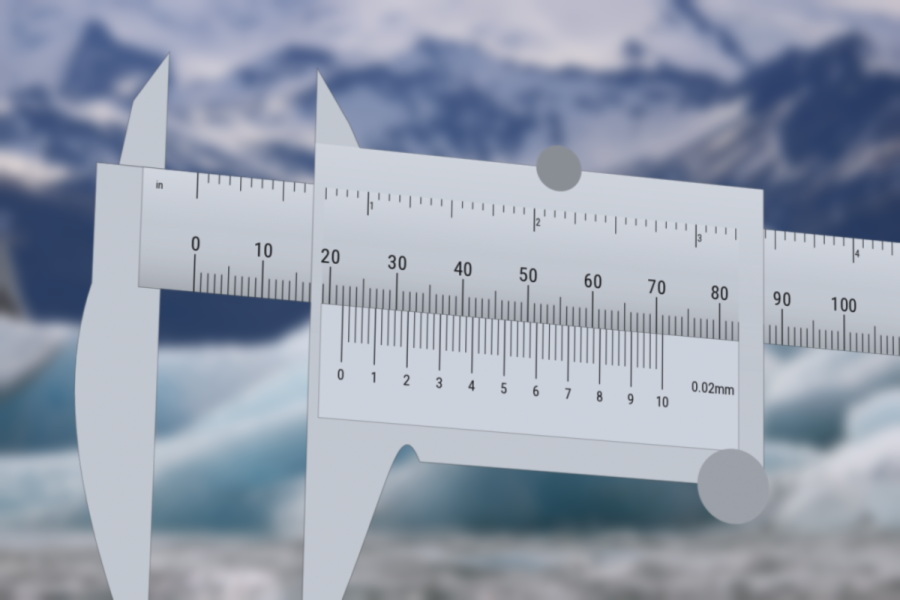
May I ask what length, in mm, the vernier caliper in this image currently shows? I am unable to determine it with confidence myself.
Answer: 22.0 mm
